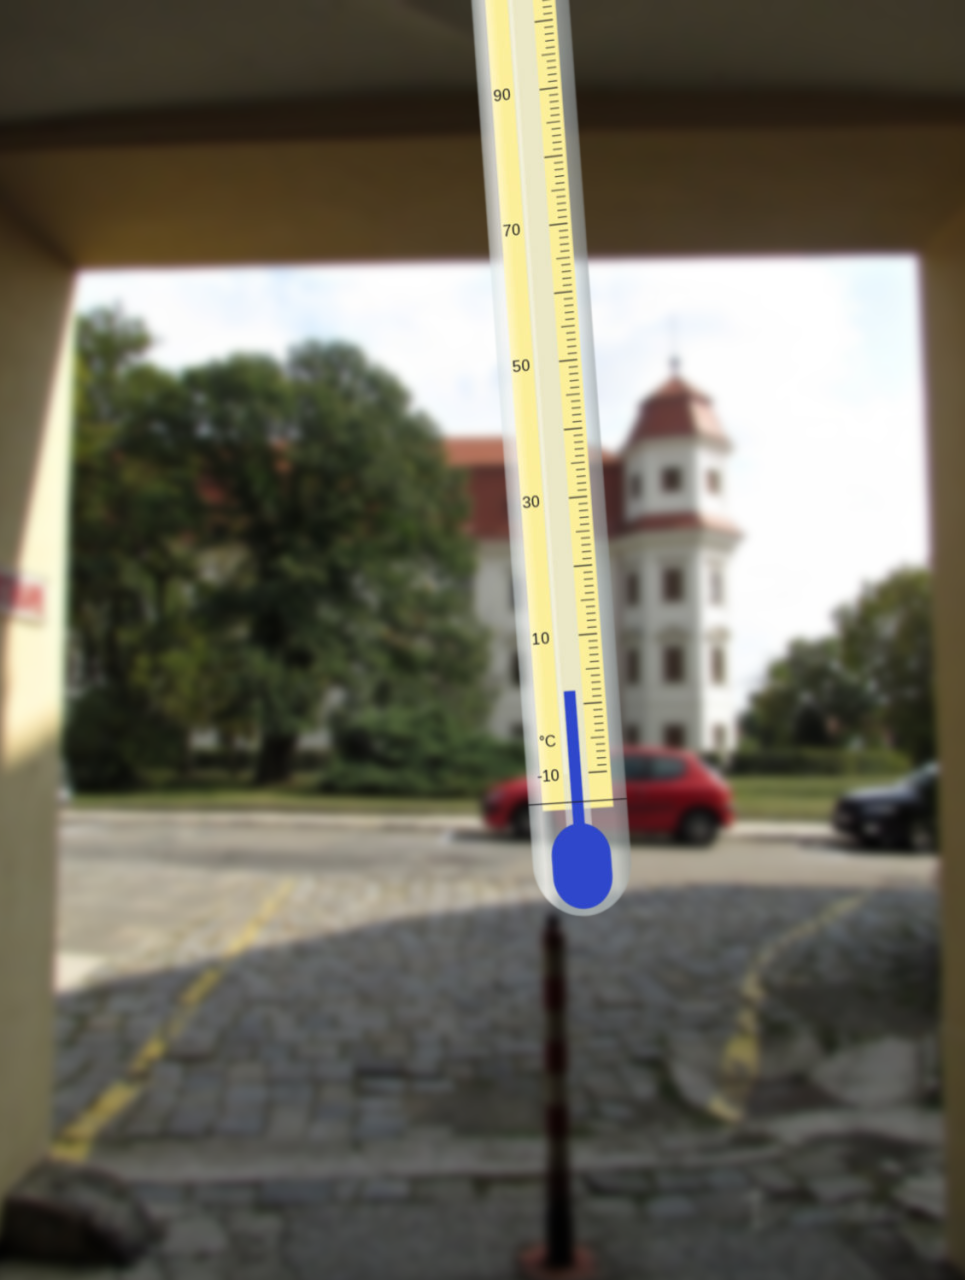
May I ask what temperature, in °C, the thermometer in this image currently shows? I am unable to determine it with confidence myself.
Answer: 2 °C
